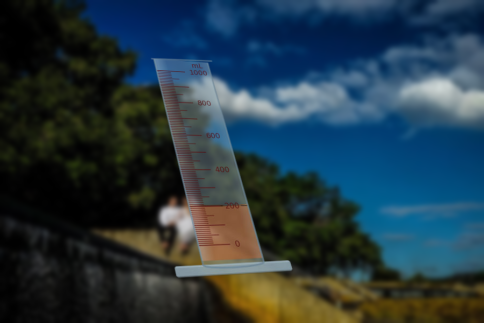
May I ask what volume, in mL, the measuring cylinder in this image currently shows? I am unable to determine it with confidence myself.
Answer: 200 mL
